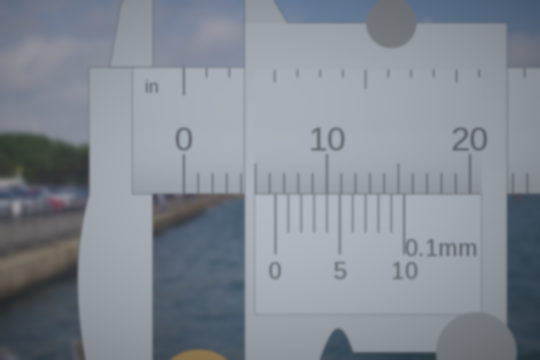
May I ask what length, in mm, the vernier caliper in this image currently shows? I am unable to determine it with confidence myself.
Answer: 6.4 mm
